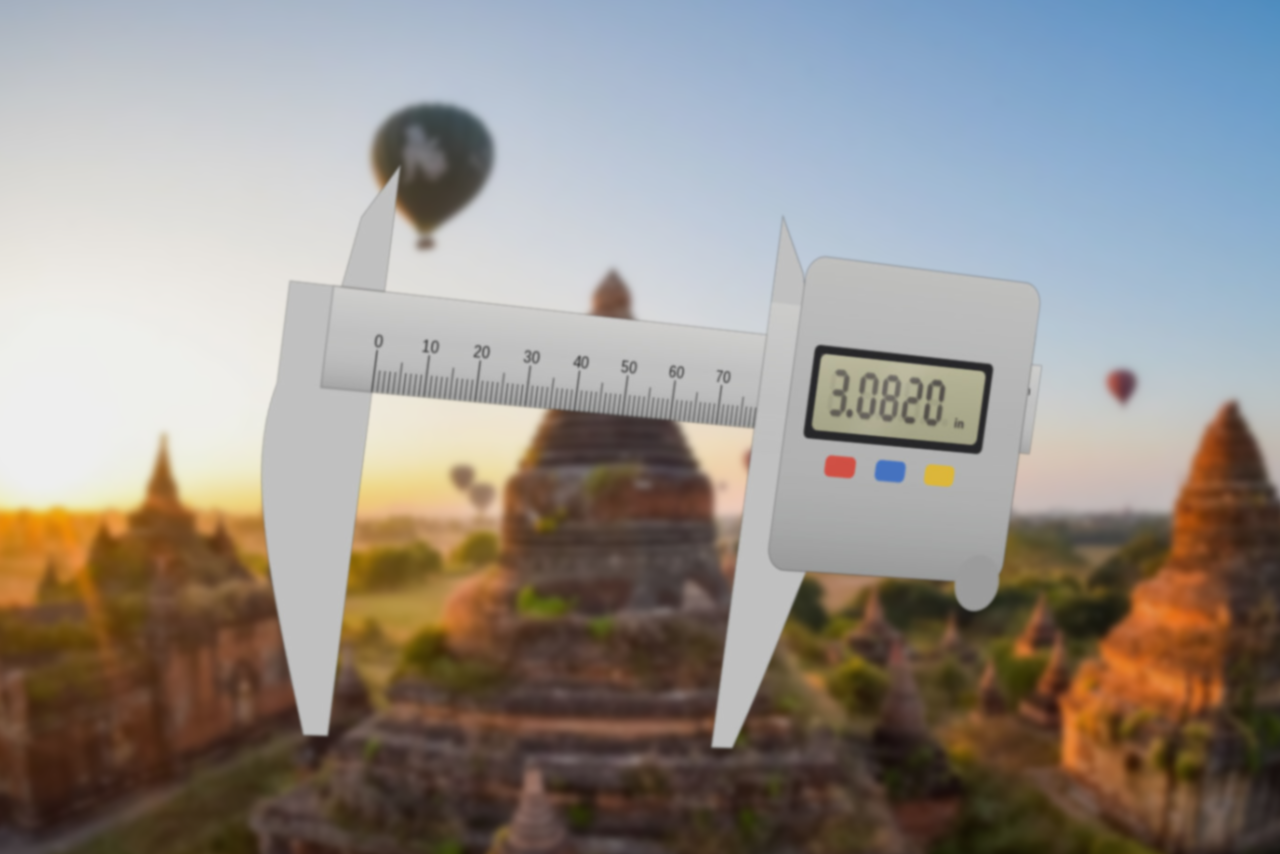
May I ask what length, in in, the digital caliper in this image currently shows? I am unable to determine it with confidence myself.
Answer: 3.0820 in
